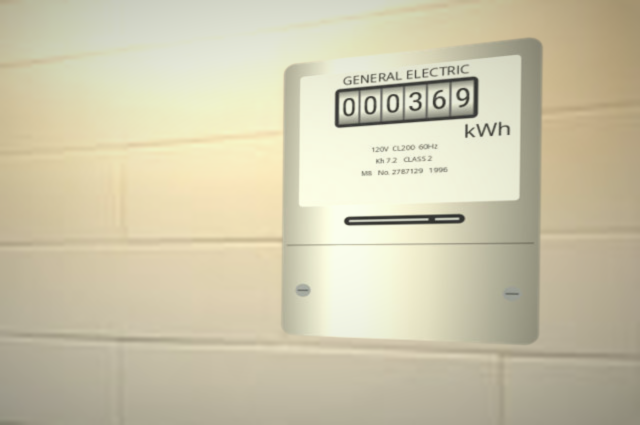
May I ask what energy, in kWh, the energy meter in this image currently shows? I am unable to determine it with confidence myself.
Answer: 369 kWh
